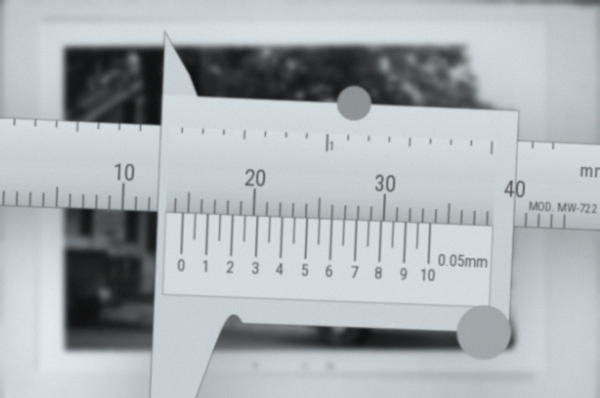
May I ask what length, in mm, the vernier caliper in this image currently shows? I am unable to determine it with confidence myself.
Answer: 14.6 mm
